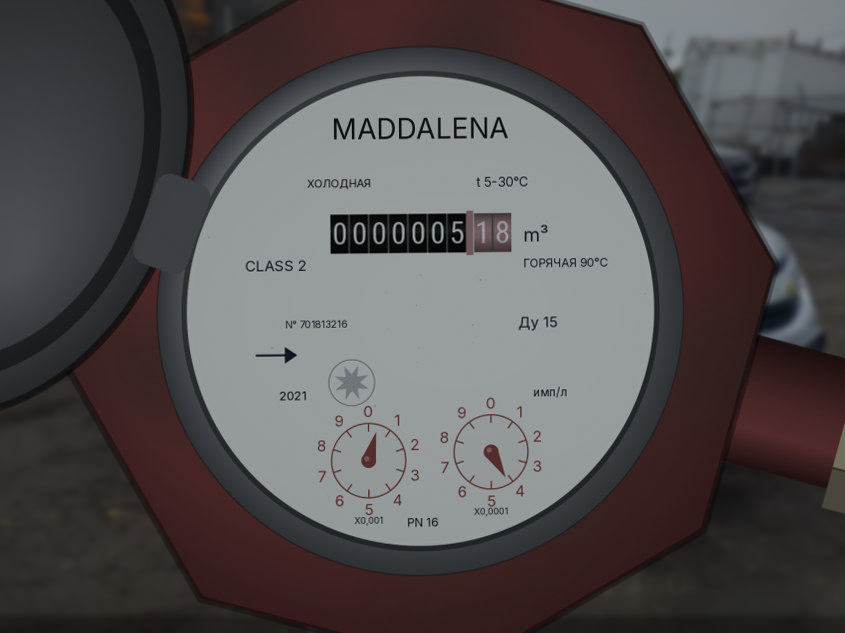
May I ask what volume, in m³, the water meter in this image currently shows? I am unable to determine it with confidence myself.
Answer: 5.1804 m³
